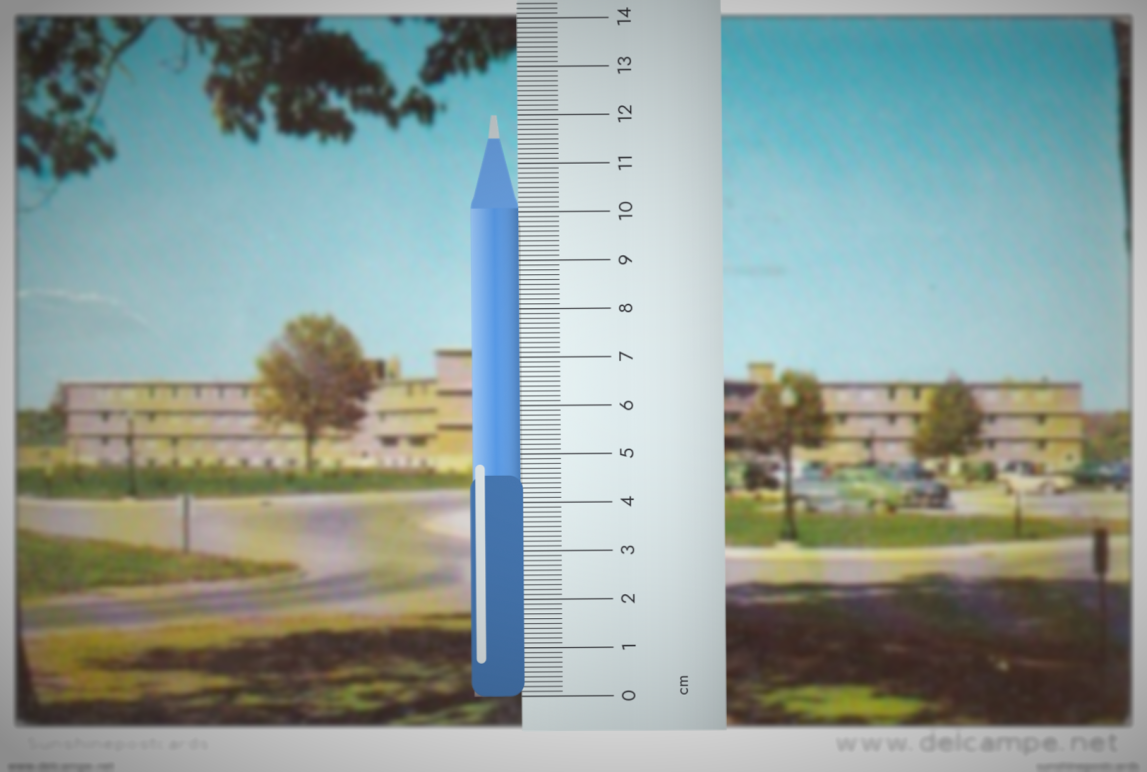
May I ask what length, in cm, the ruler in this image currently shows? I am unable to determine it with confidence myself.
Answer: 12 cm
